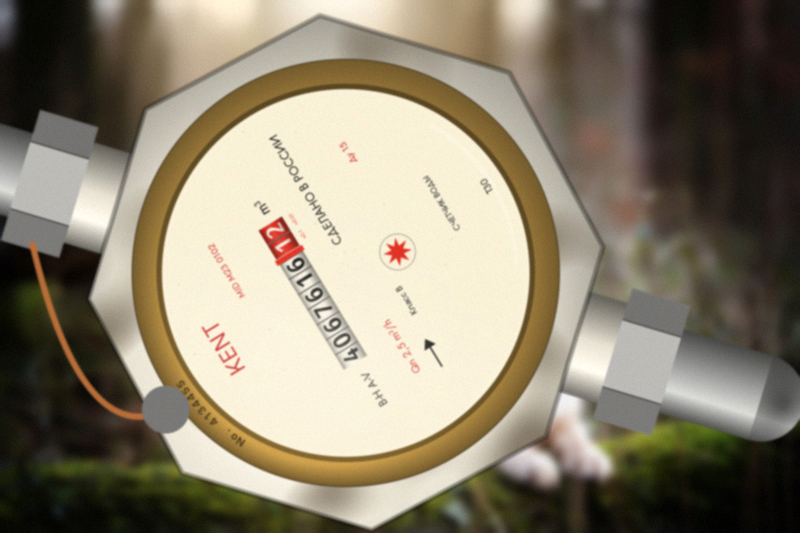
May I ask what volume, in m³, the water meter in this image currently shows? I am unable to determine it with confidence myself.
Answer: 4067616.12 m³
